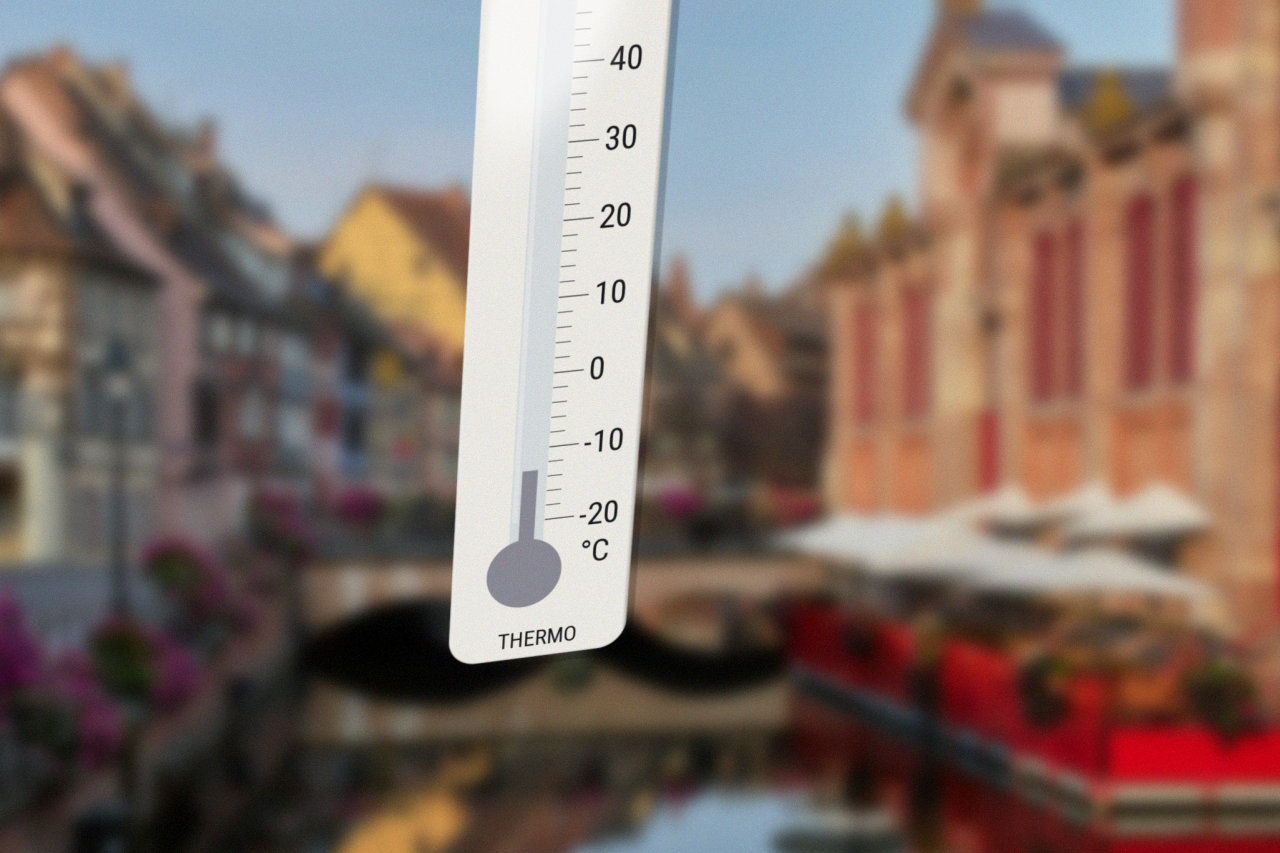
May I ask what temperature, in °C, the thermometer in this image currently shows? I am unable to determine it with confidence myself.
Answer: -13 °C
